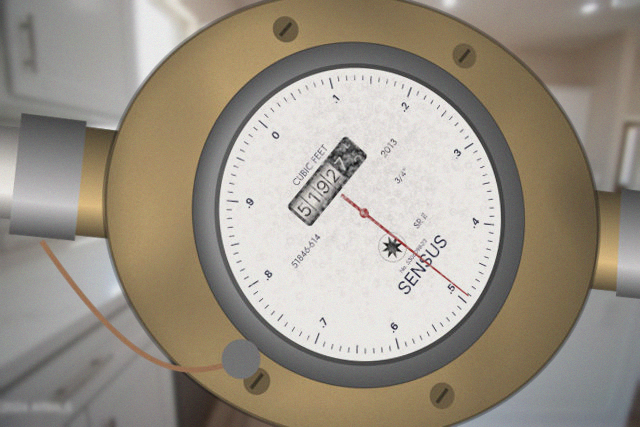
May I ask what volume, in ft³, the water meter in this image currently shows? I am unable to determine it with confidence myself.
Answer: 519271.49 ft³
